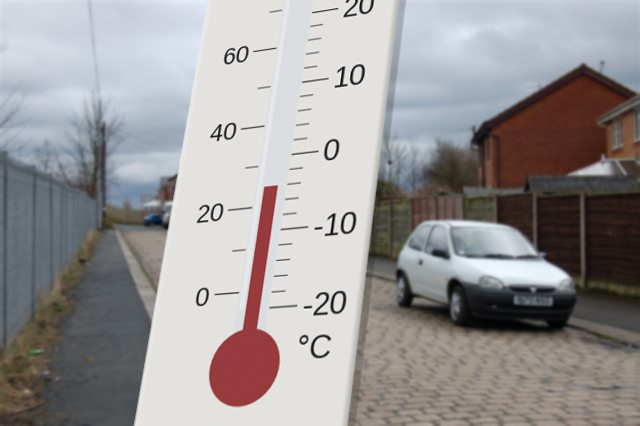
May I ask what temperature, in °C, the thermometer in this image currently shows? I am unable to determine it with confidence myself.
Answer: -4 °C
